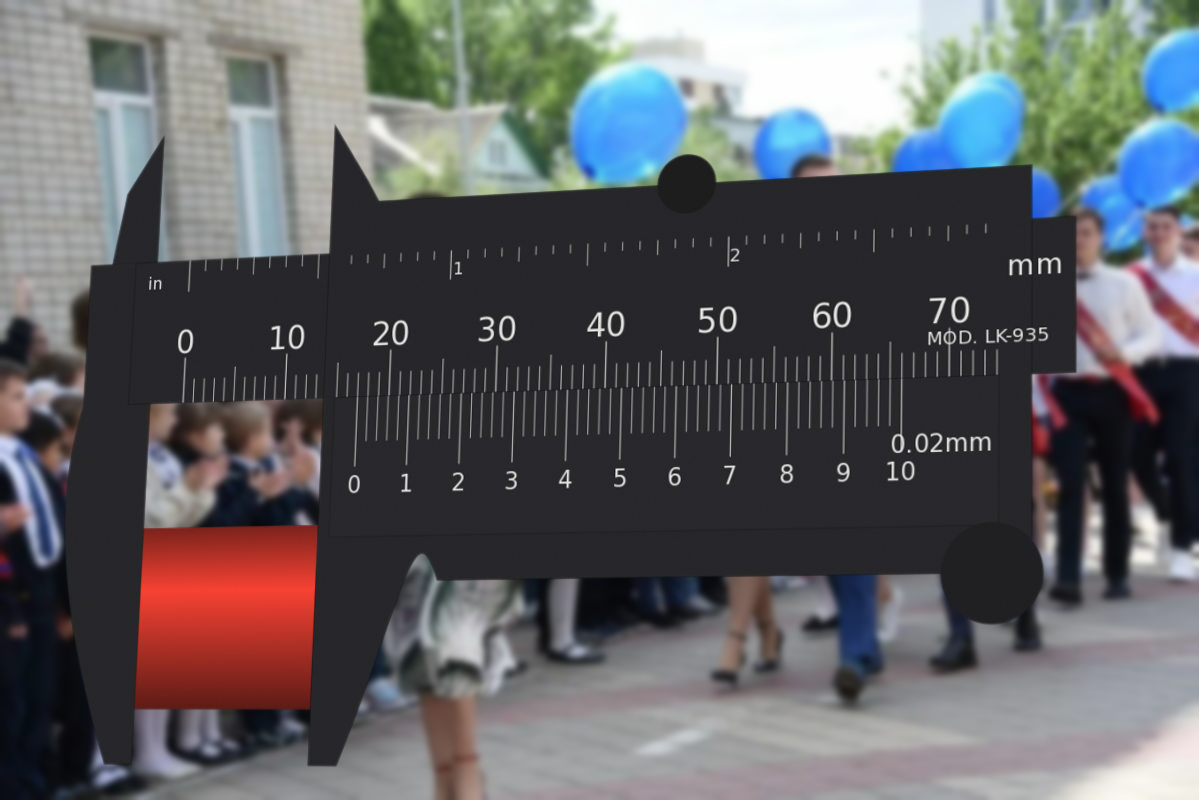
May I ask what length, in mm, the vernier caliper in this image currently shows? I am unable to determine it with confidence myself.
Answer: 17.0 mm
